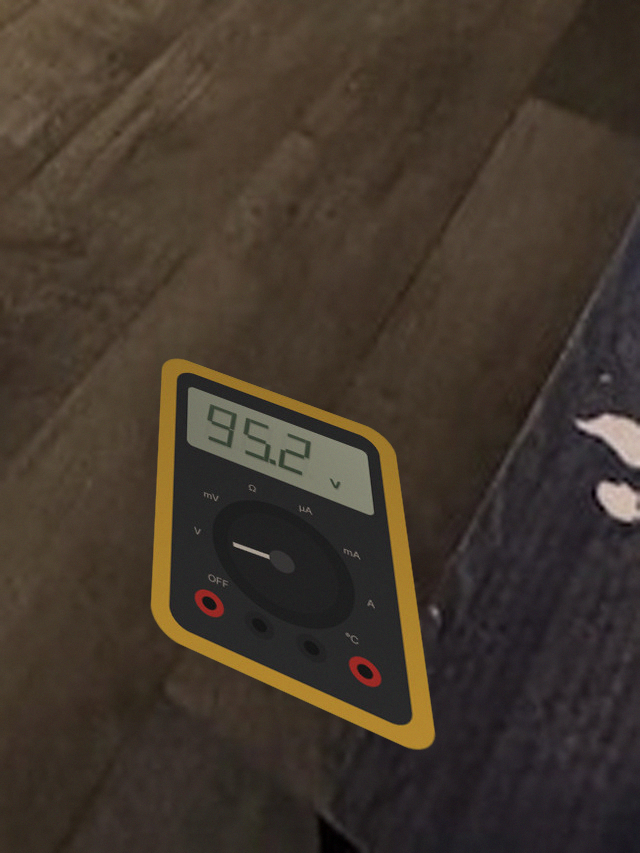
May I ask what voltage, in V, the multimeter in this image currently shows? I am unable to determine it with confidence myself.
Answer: 95.2 V
